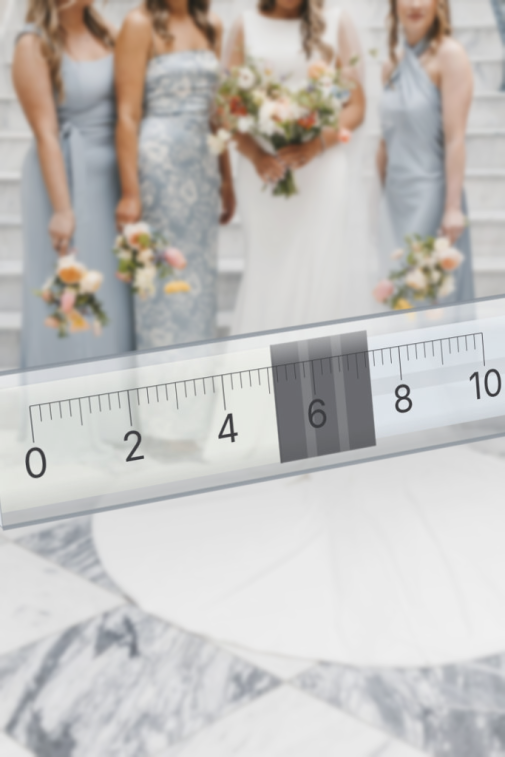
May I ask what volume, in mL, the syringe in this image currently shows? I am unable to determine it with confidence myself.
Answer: 5.1 mL
